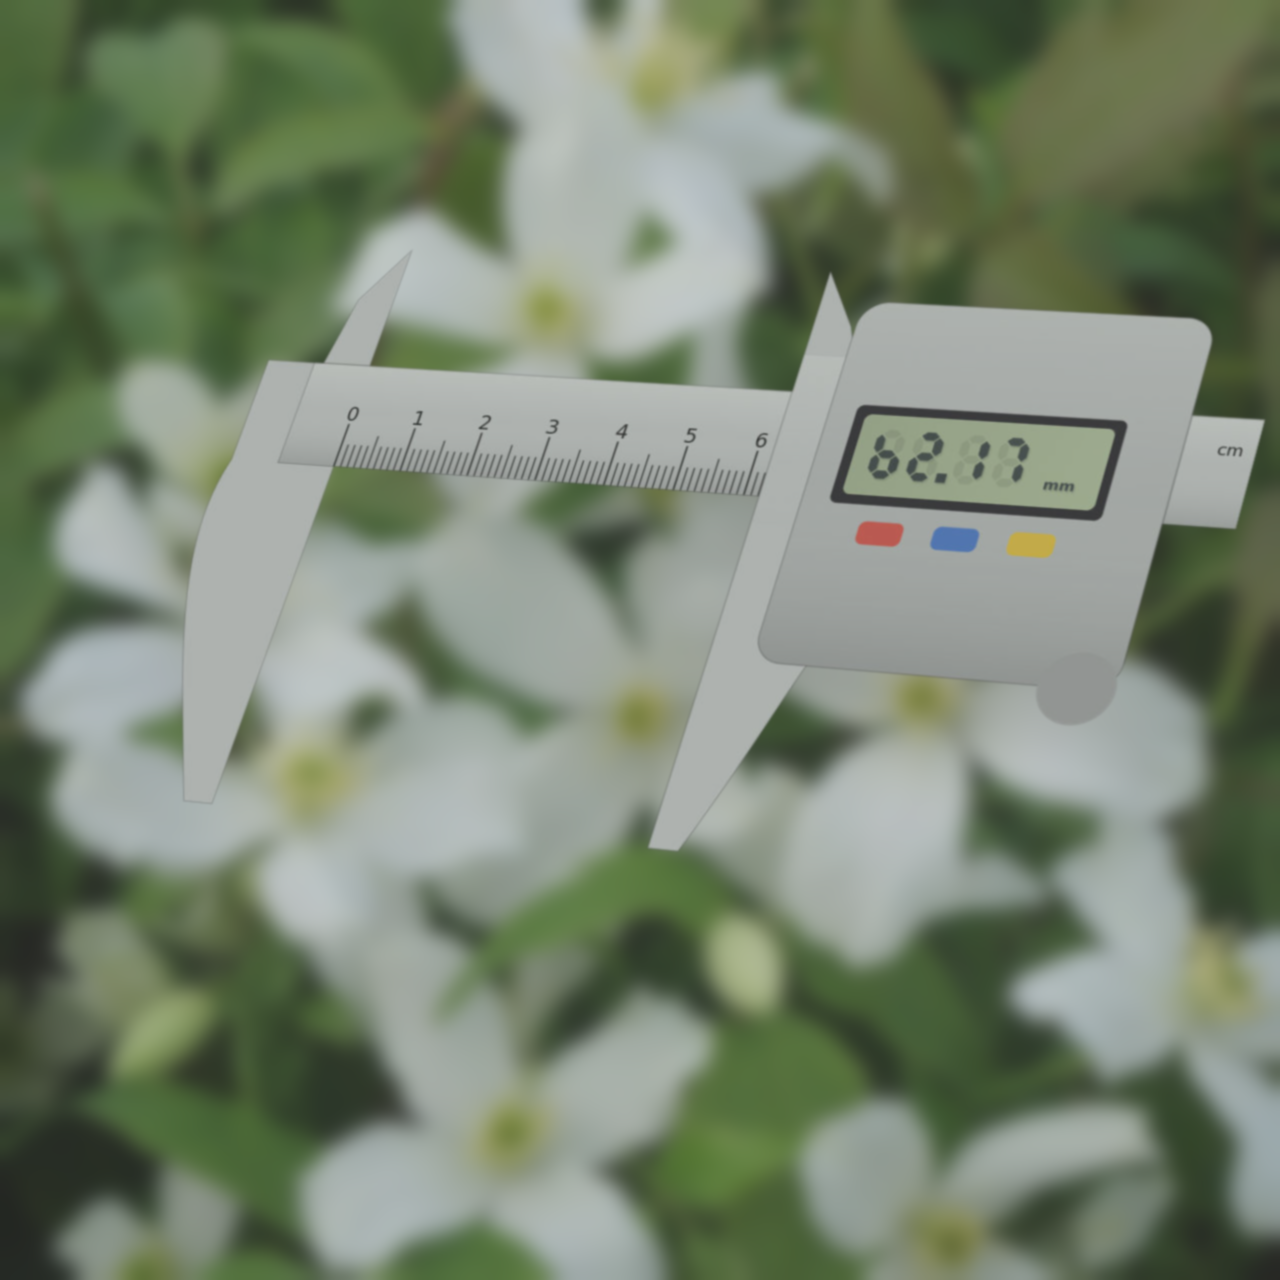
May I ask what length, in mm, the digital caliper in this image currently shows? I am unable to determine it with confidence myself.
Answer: 62.17 mm
